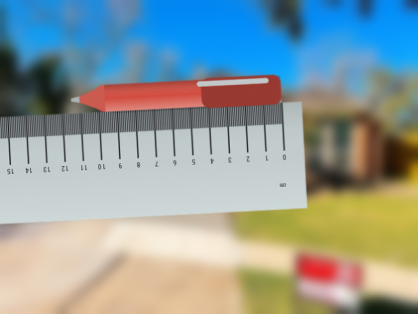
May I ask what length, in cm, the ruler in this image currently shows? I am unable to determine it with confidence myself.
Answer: 11.5 cm
